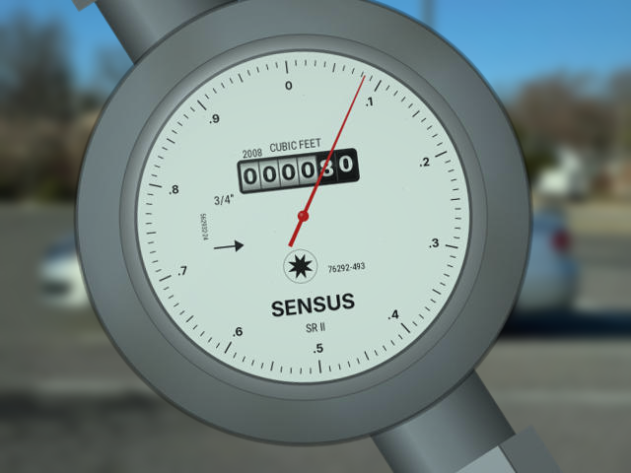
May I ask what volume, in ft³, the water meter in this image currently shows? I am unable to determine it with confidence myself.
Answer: 80.08 ft³
